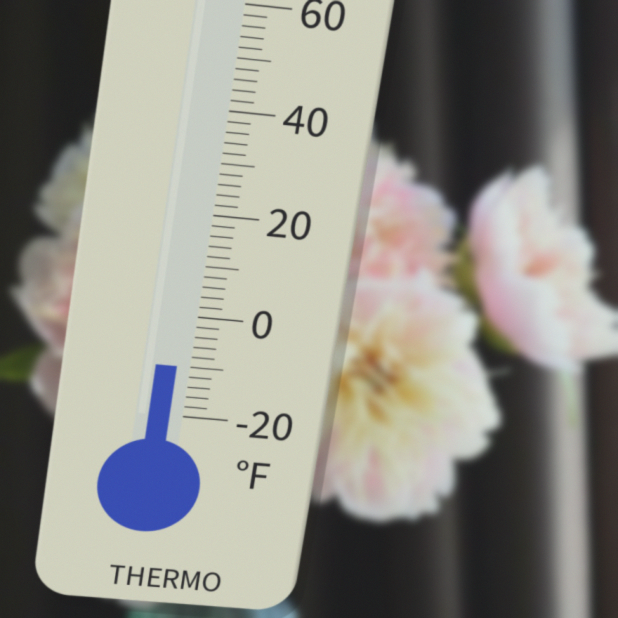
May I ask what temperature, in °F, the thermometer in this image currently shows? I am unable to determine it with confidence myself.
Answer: -10 °F
